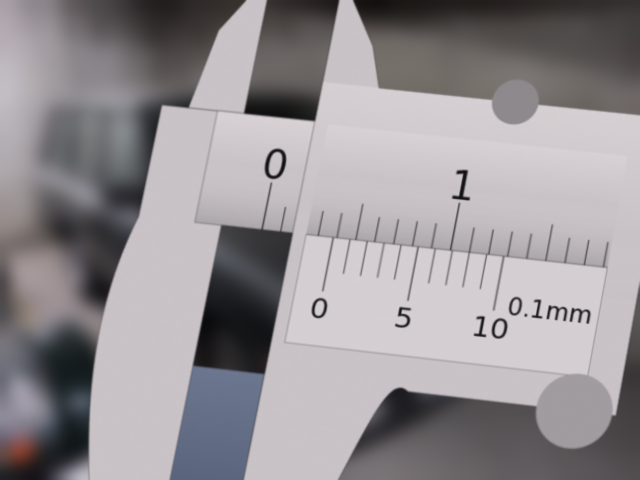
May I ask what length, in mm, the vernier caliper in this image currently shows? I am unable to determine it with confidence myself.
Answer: 3.8 mm
